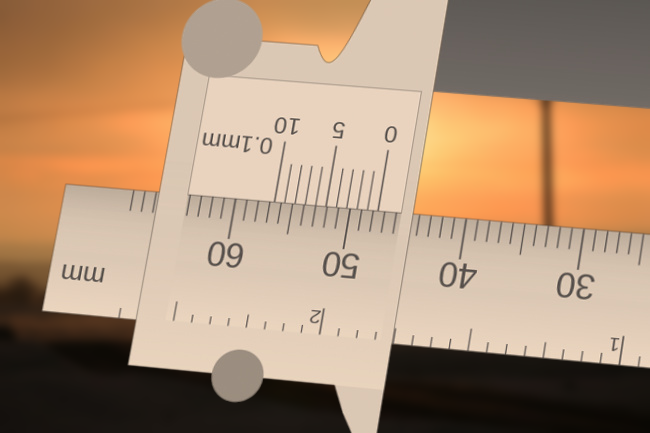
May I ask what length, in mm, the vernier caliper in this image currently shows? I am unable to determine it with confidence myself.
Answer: 47.6 mm
